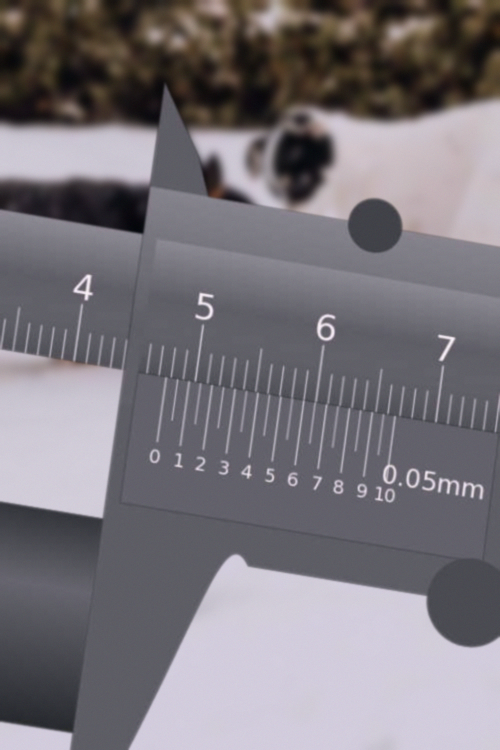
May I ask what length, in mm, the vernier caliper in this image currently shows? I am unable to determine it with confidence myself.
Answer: 47.6 mm
